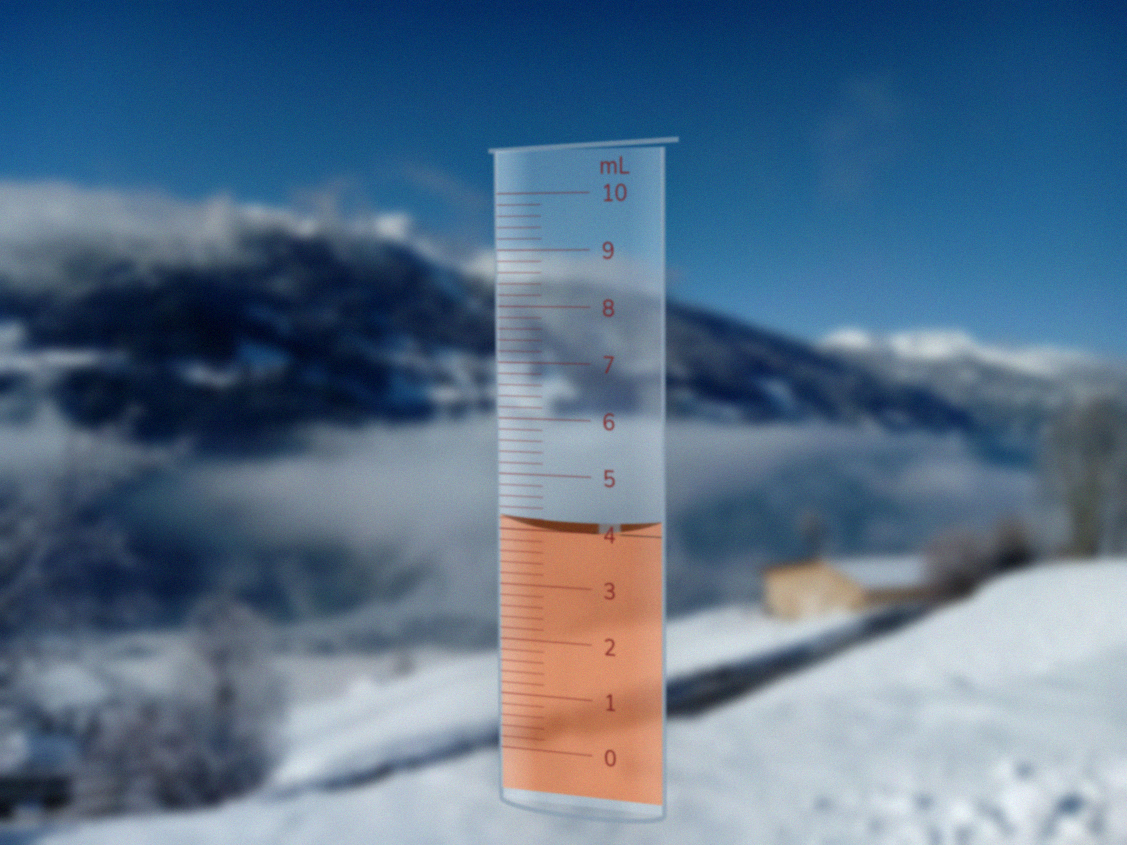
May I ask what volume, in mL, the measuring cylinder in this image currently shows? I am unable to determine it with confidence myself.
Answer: 4 mL
